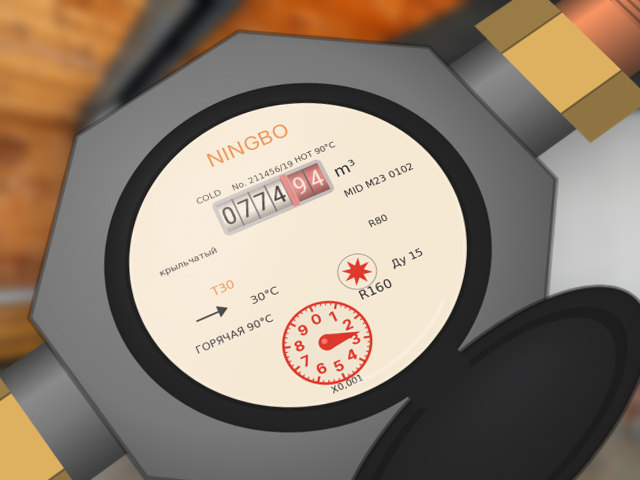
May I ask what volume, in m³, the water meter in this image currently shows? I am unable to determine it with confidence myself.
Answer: 774.942 m³
